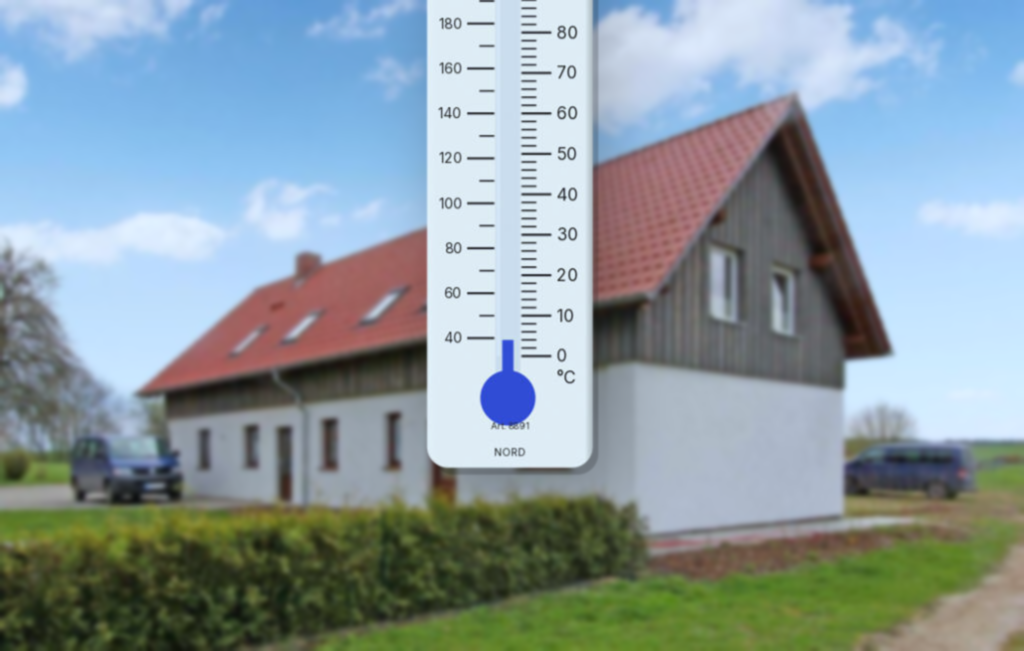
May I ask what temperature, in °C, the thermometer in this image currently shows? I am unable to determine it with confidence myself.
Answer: 4 °C
